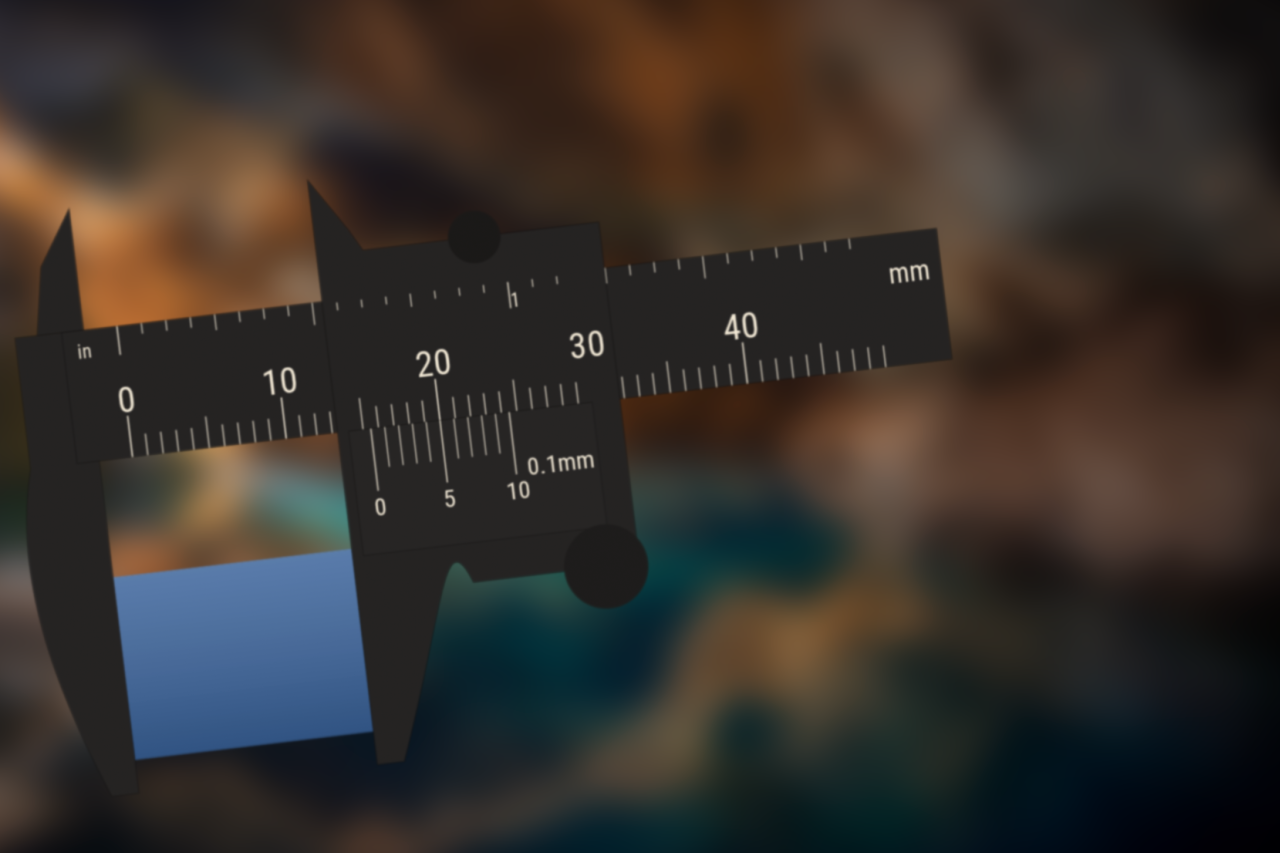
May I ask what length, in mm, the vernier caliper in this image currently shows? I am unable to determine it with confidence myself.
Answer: 15.5 mm
